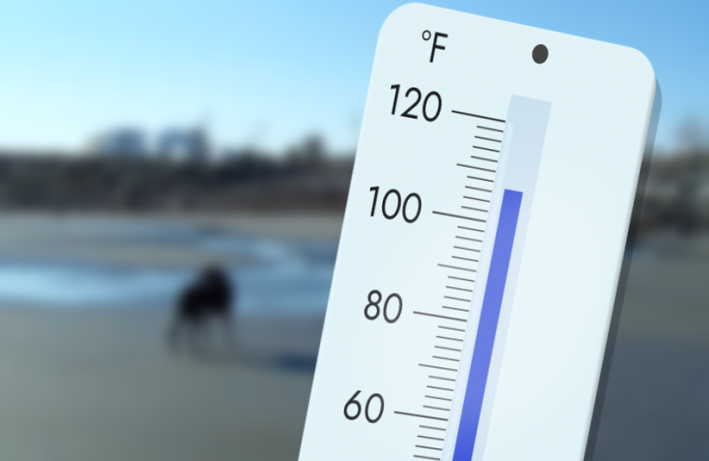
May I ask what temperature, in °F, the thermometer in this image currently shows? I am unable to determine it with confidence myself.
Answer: 107 °F
